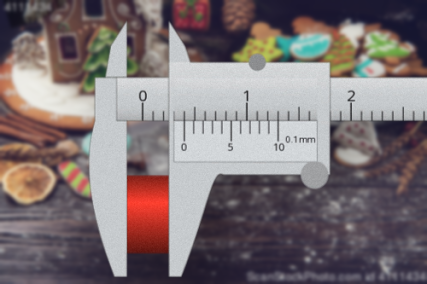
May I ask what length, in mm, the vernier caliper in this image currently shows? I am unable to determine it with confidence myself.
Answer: 4.0 mm
